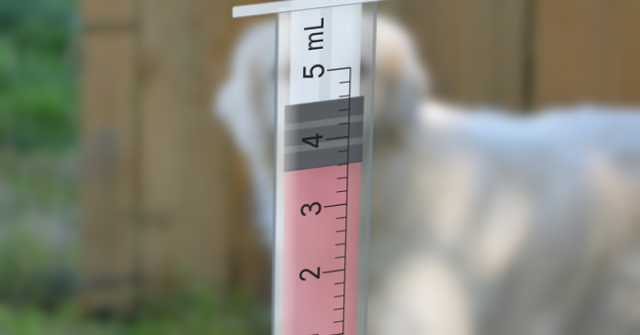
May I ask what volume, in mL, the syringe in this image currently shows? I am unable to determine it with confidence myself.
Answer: 3.6 mL
